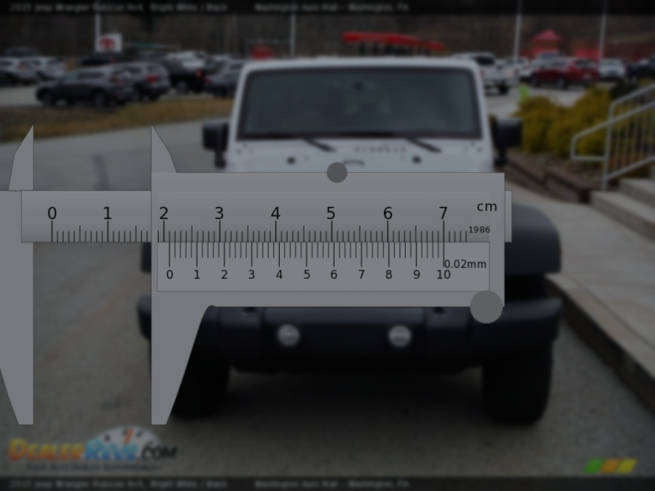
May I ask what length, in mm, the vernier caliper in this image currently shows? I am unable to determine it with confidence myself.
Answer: 21.0 mm
